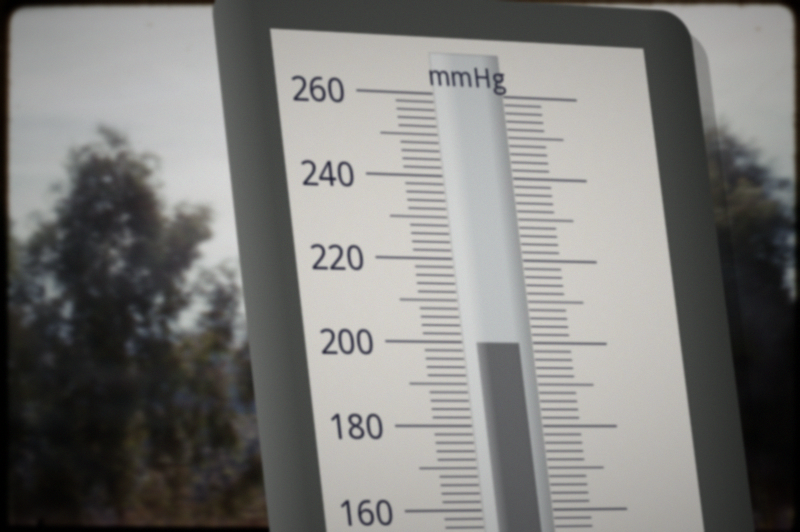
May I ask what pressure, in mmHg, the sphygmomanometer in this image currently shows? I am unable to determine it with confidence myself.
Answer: 200 mmHg
